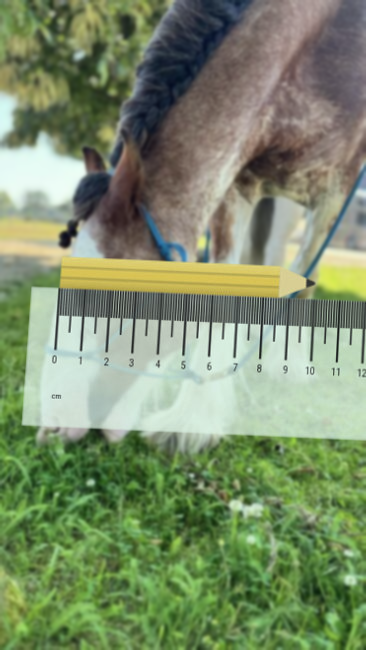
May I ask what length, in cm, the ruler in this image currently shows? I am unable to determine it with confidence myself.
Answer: 10 cm
